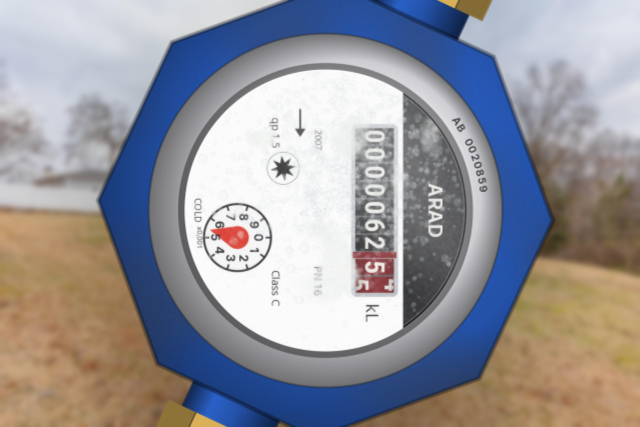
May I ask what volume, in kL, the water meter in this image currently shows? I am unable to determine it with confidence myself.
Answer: 62.545 kL
